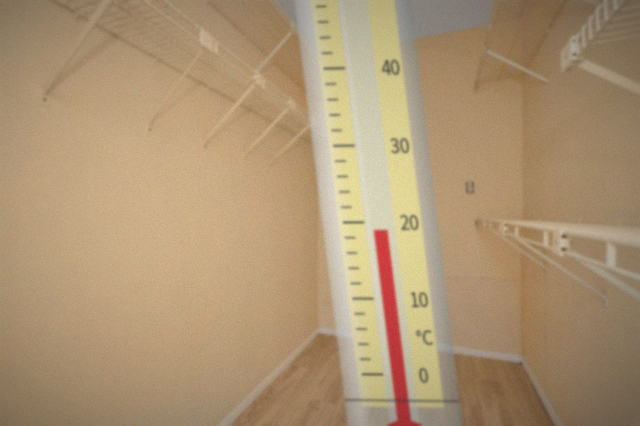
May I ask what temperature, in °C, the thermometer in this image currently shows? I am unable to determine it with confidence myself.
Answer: 19 °C
